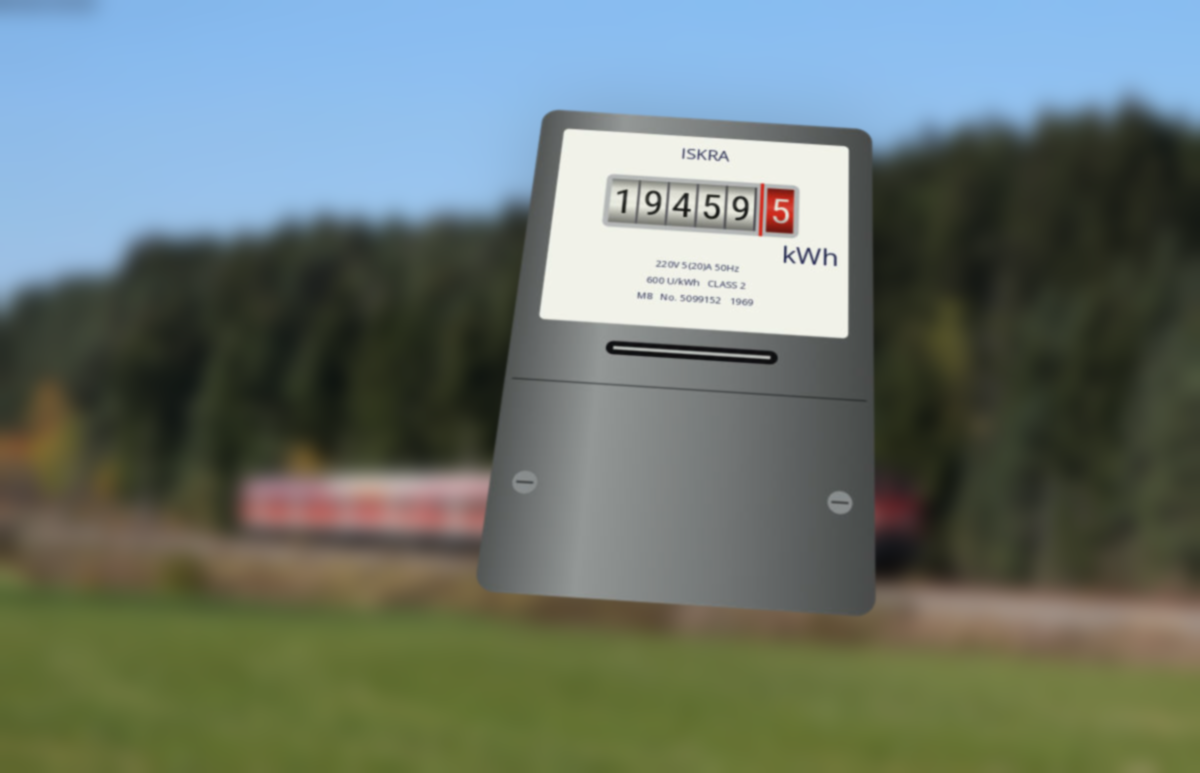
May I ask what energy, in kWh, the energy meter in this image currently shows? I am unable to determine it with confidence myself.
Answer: 19459.5 kWh
